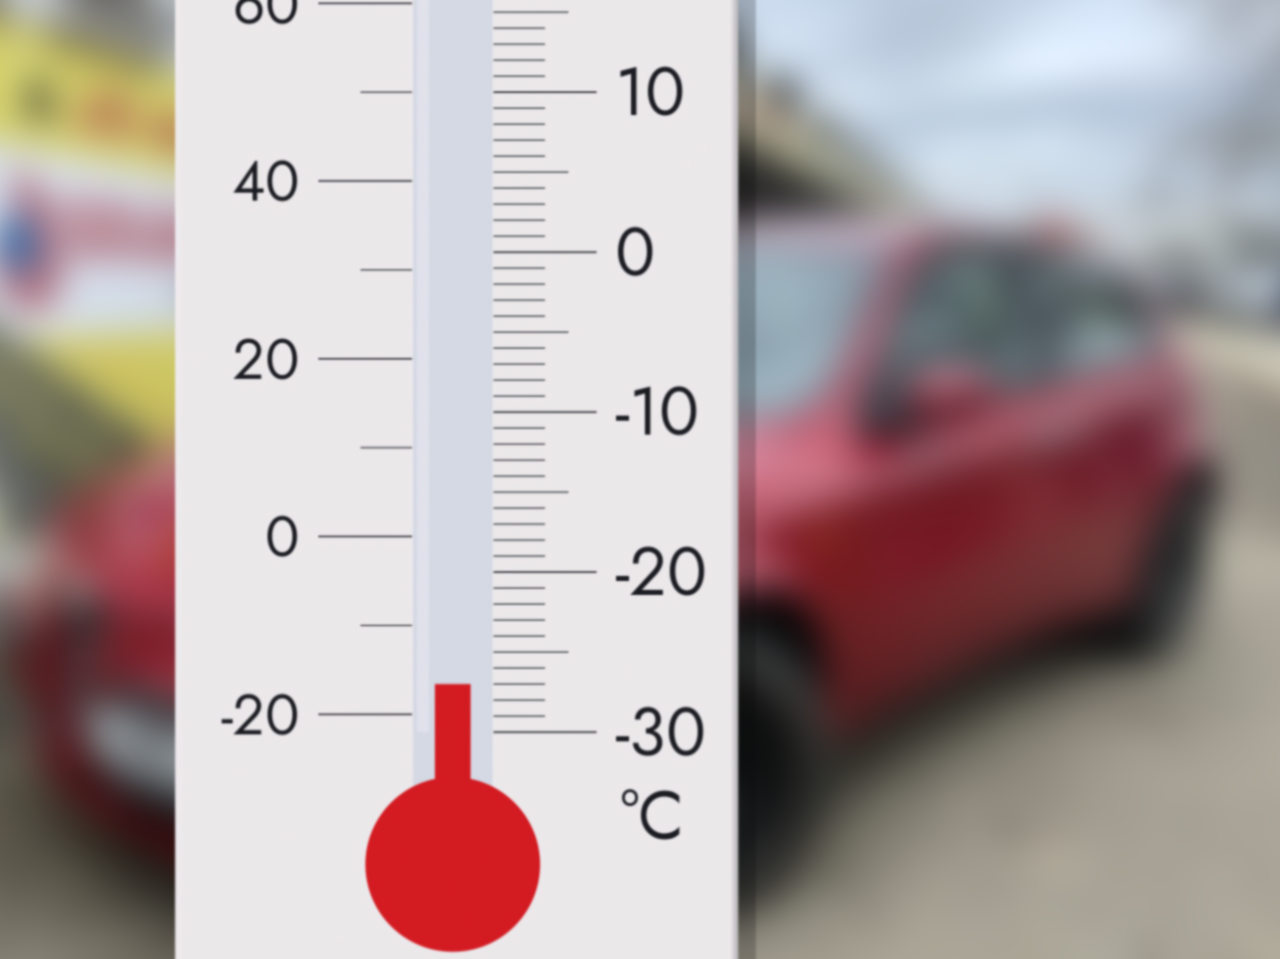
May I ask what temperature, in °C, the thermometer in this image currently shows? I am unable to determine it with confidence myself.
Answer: -27 °C
